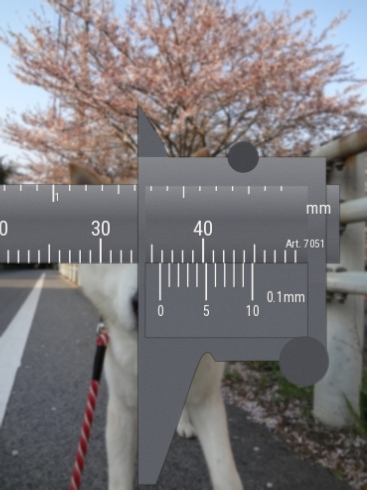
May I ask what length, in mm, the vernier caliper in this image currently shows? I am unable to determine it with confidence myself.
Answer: 35.8 mm
